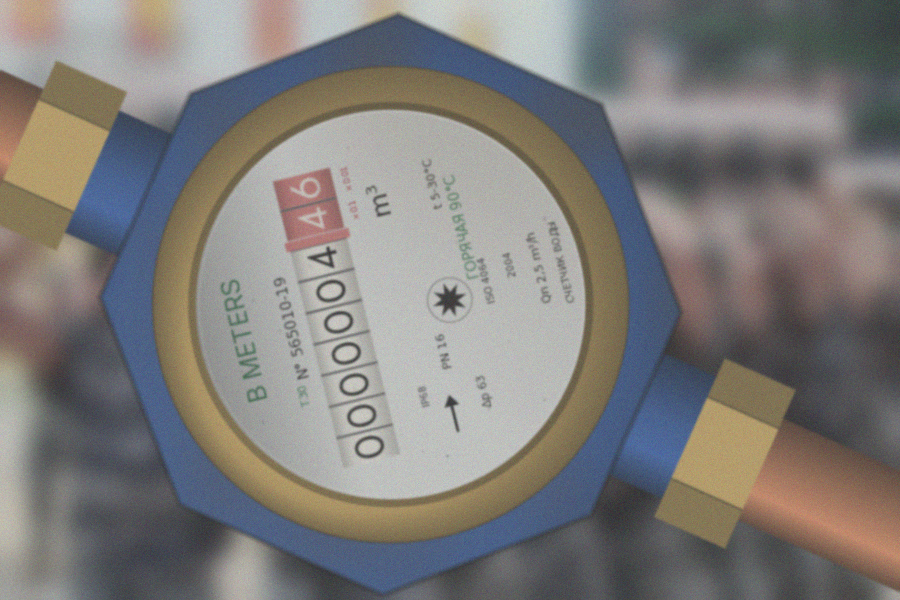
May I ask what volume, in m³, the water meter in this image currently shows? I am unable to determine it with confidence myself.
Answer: 4.46 m³
